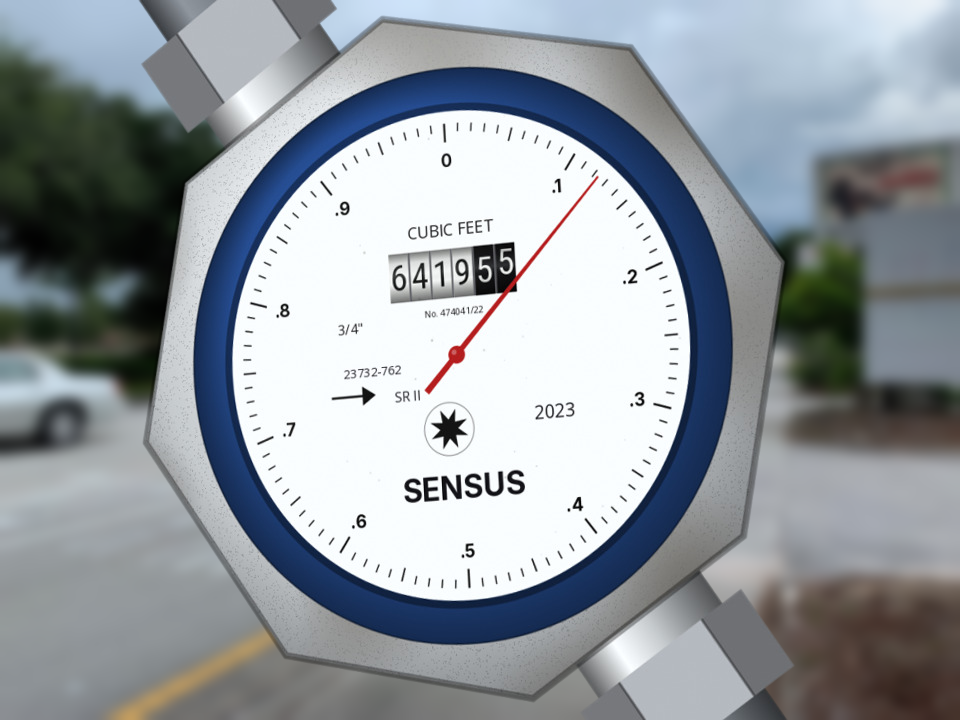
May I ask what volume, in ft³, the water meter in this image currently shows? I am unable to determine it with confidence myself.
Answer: 641955.12 ft³
